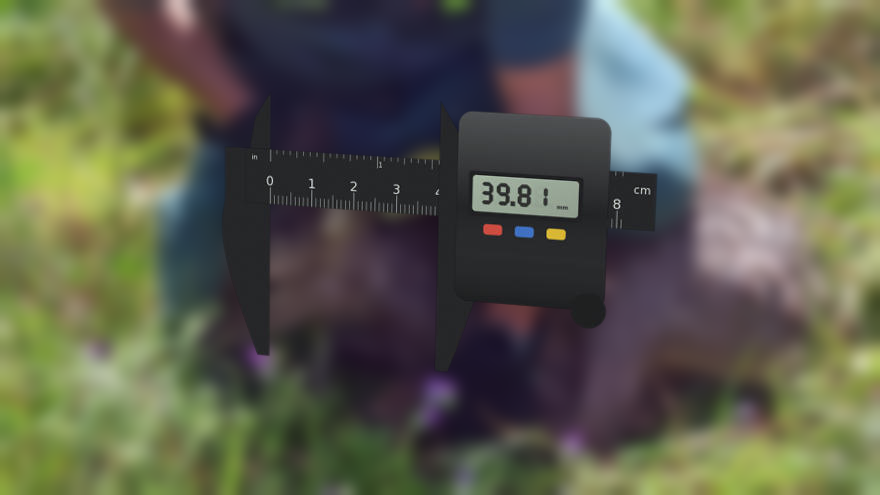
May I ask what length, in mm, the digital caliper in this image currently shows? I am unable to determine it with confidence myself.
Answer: 39.81 mm
